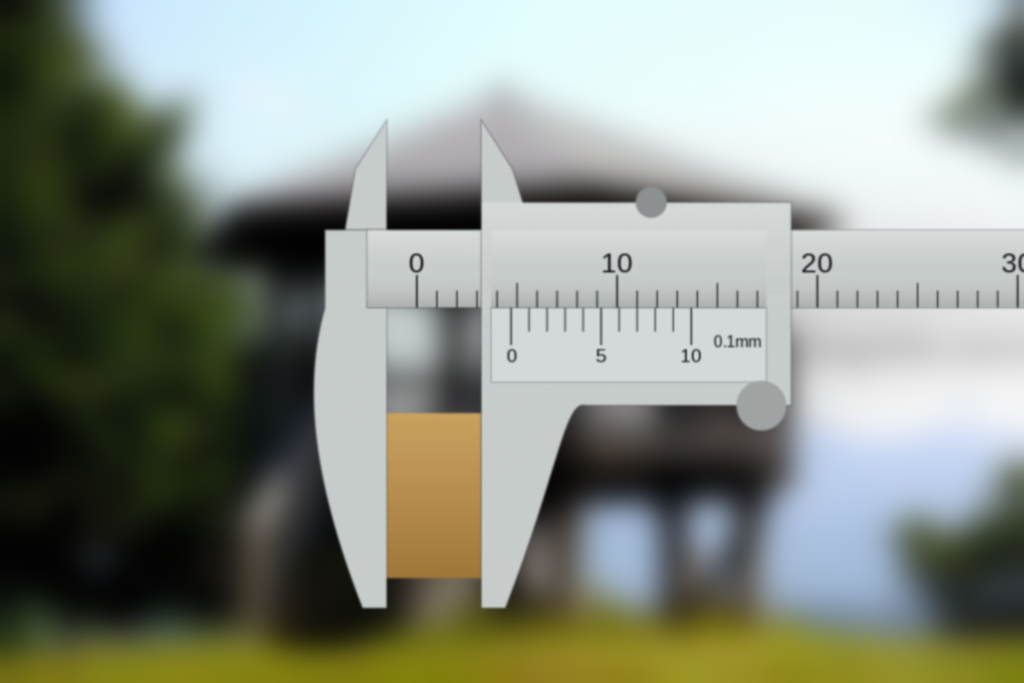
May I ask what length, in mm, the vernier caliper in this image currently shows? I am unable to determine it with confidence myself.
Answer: 4.7 mm
